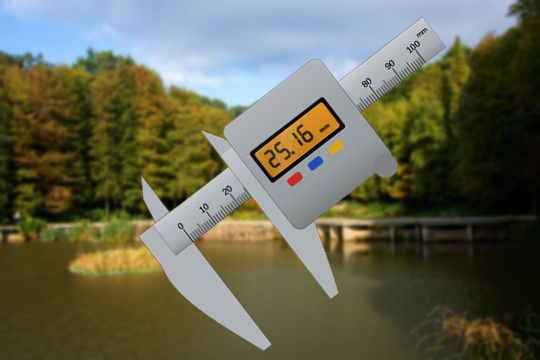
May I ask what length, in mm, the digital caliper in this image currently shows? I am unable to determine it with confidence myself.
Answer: 25.16 mm
